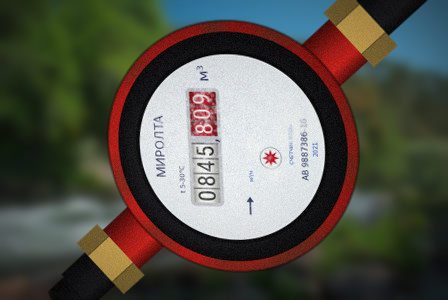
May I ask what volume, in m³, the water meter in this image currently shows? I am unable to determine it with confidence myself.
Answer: 845.809 m³
